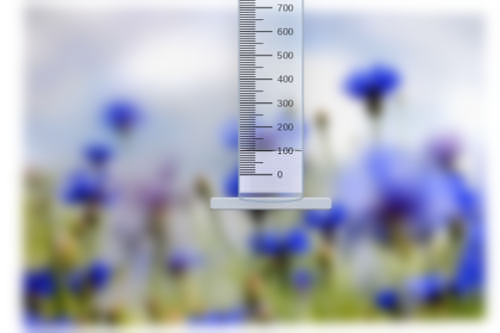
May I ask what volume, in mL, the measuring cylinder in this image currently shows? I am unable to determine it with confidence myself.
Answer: 100 mL
